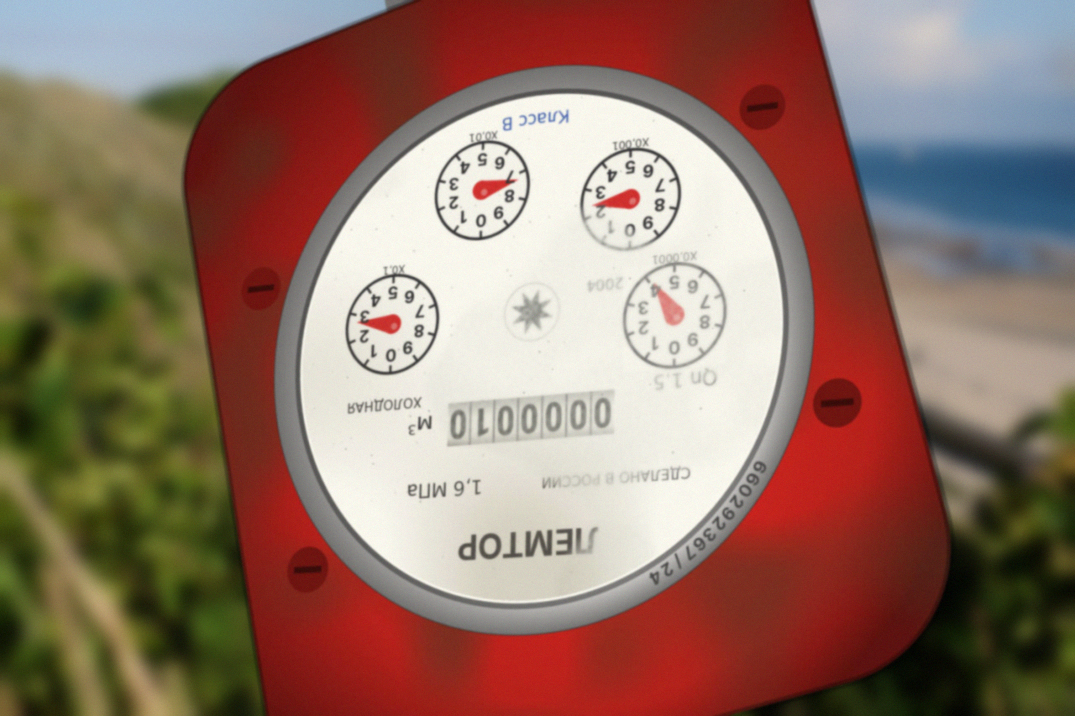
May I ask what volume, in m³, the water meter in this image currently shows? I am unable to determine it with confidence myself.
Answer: 10.2724 m³
